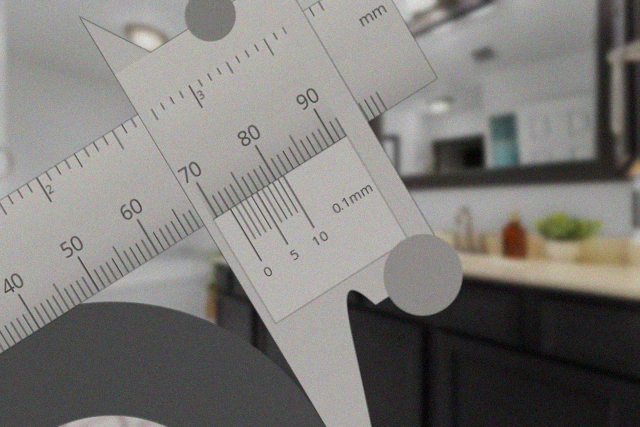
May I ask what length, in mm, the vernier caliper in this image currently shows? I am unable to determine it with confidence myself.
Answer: 72.2 mm
